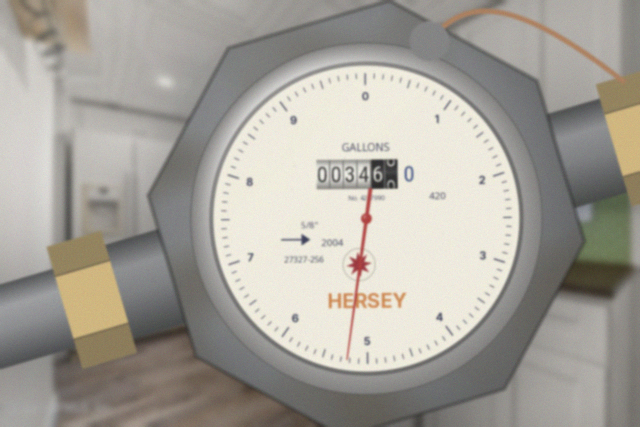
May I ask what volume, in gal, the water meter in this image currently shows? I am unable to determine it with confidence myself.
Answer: 34685.2 gal
